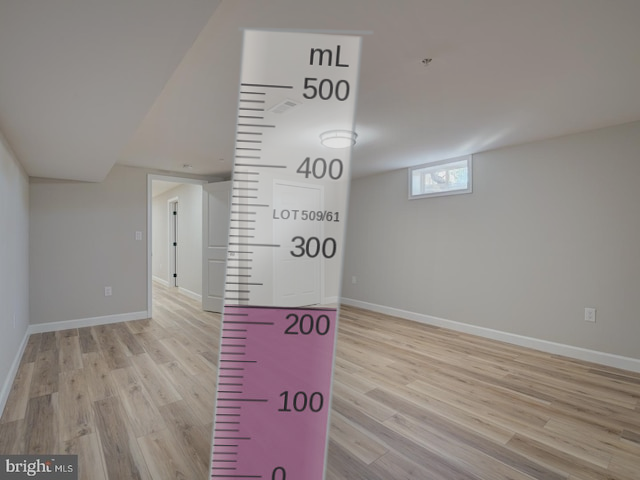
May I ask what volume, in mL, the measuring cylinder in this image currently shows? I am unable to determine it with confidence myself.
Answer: 220 mL
